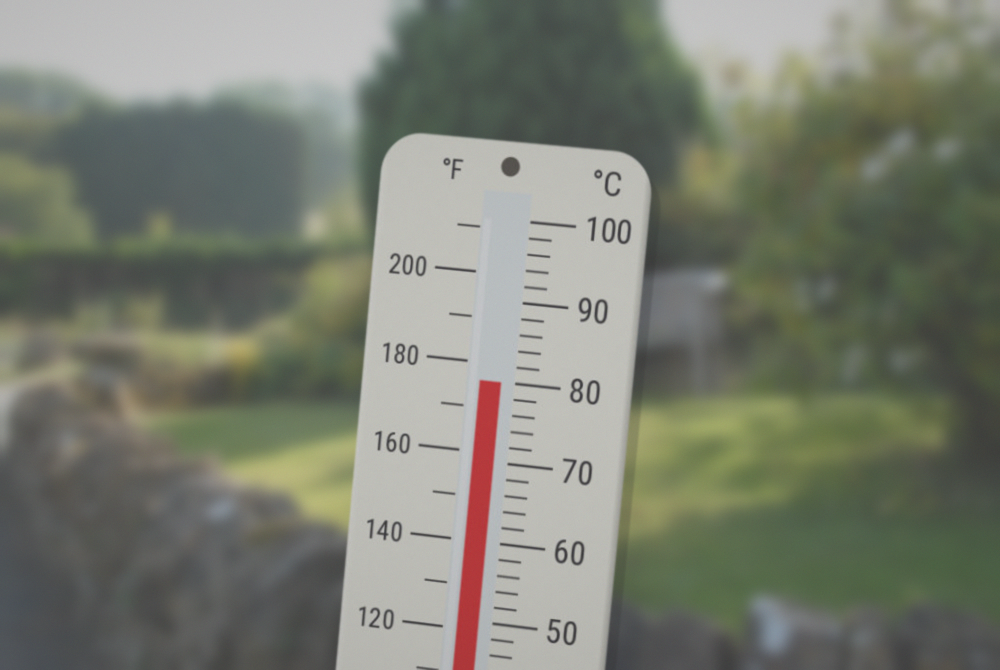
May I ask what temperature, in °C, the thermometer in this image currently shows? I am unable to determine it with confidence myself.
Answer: 80 °C
